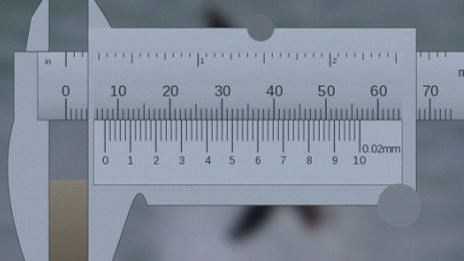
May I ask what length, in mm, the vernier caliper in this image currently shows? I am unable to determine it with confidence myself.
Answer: 7.5 mm
